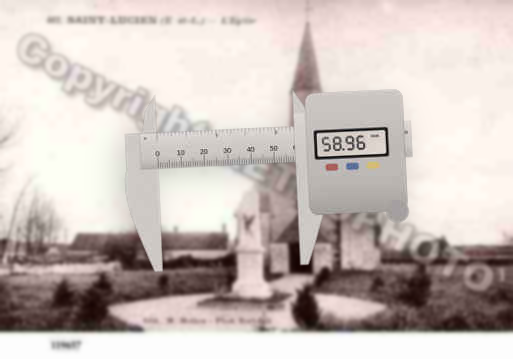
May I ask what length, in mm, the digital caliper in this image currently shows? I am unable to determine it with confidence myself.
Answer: 58.96 mm
